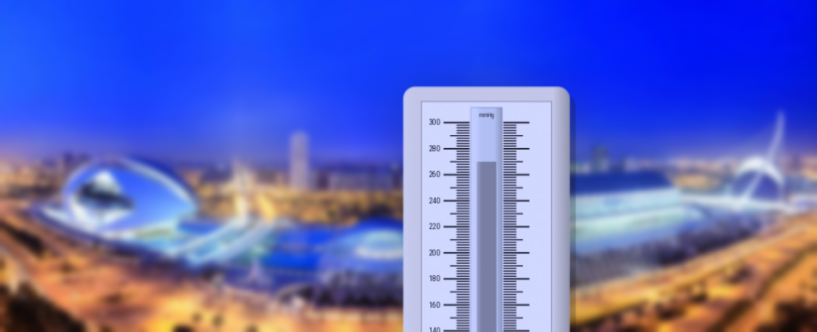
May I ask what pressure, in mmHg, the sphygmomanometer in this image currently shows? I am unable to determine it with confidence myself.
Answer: 270 mmHg
